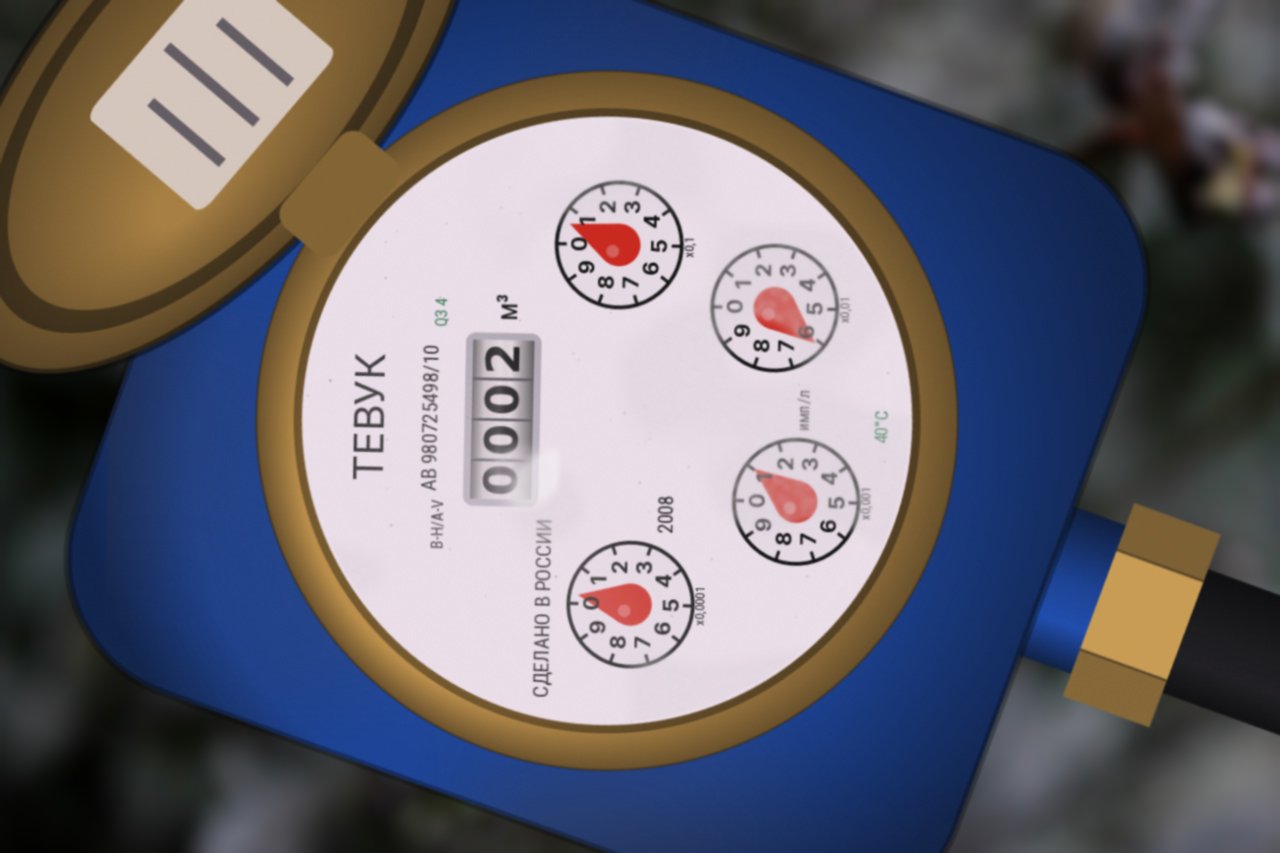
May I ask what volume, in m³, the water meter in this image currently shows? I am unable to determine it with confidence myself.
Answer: 2.0610 m³
